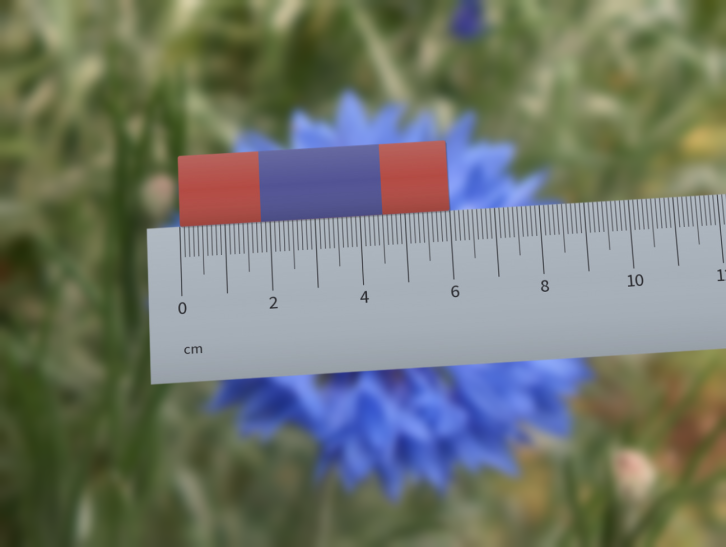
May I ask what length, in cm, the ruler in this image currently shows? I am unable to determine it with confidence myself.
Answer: 6 cm
